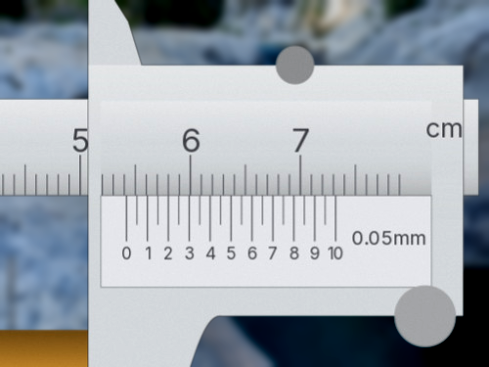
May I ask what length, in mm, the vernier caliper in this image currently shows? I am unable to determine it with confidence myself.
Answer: 54.2 mm
